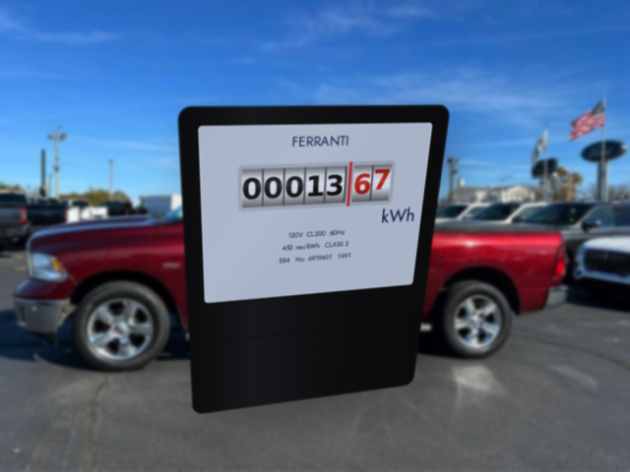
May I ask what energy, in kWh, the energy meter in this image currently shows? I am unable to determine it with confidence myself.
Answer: 13.67 kWh
